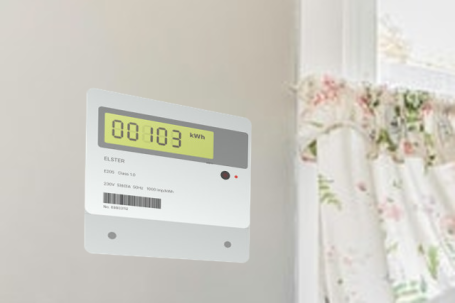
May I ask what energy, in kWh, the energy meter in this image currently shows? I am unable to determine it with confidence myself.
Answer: 103 kWh
